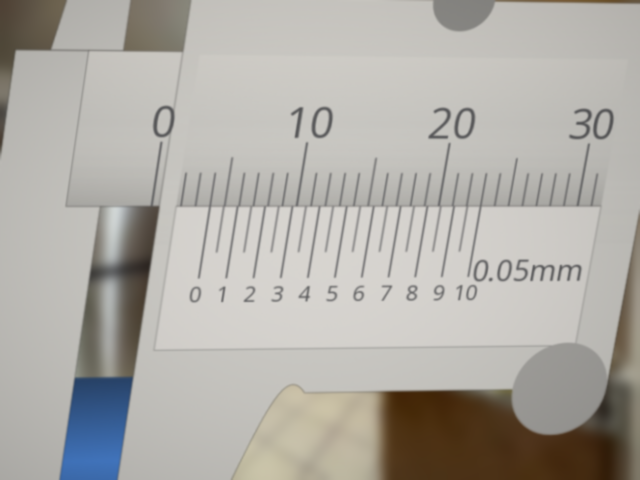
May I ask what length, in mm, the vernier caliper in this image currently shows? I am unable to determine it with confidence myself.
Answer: 4.0 mm
